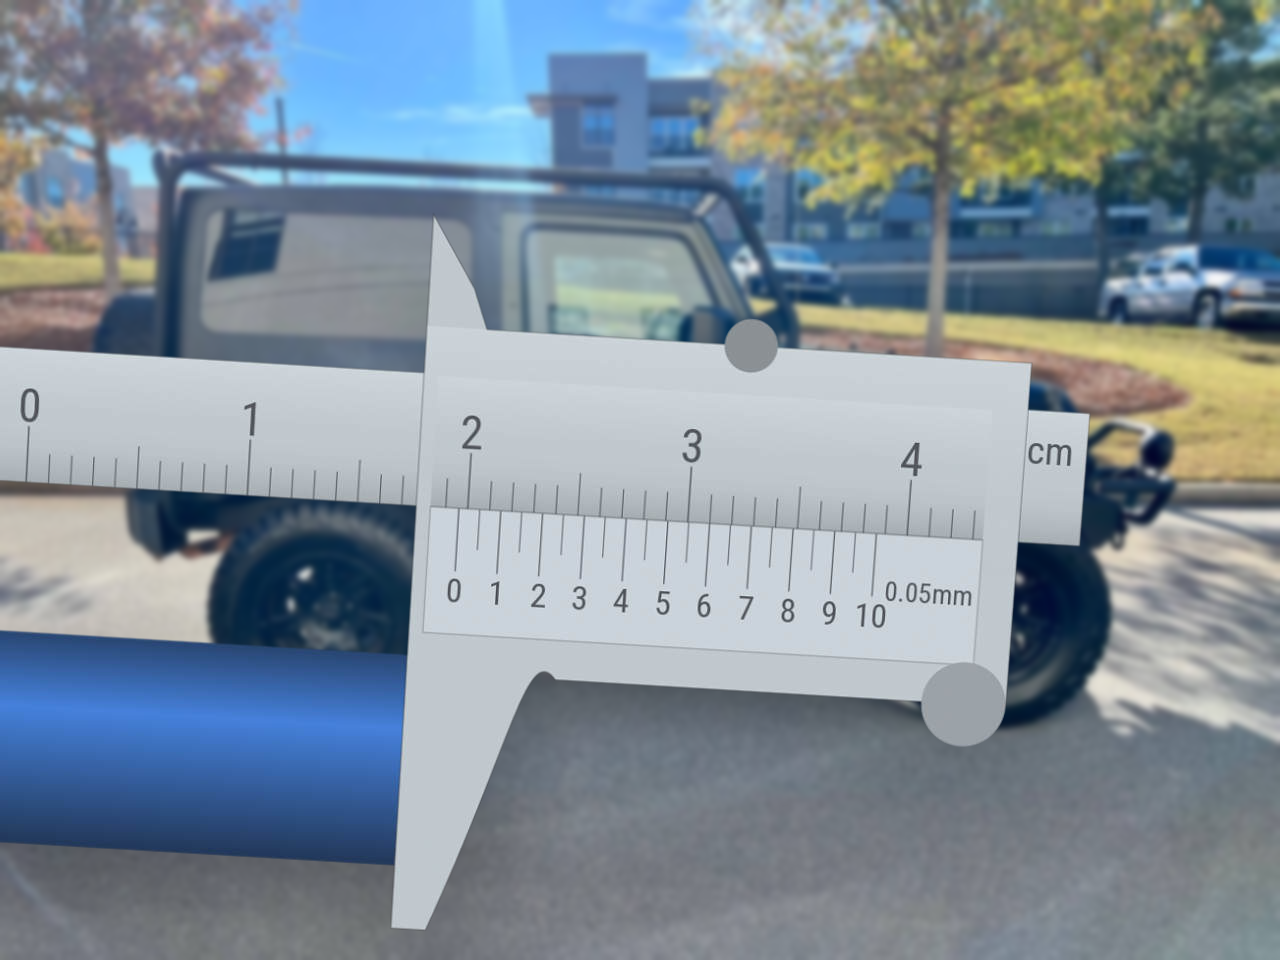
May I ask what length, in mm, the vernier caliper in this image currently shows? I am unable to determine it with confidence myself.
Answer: 19.6 mm
